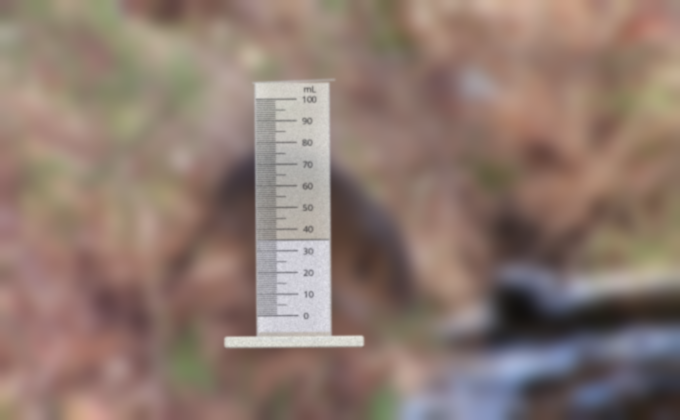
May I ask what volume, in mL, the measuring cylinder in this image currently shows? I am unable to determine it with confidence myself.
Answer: 35 mL
